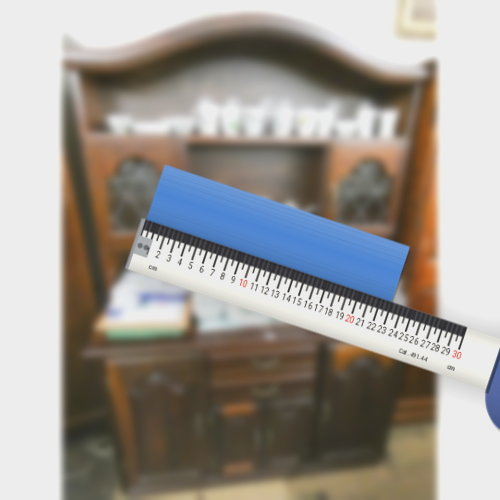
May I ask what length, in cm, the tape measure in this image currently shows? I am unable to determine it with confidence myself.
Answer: 23 cm
